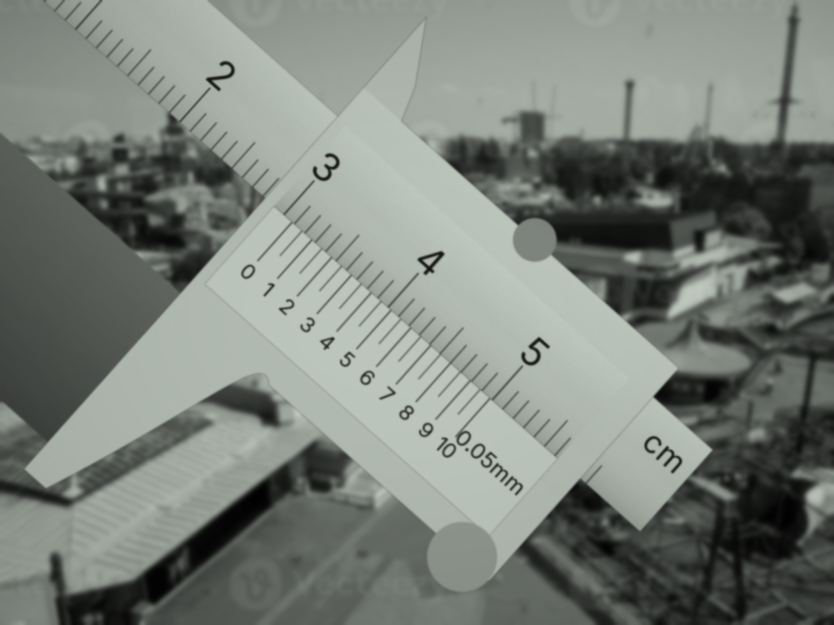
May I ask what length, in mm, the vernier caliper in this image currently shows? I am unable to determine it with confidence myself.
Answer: 30.8 mm
